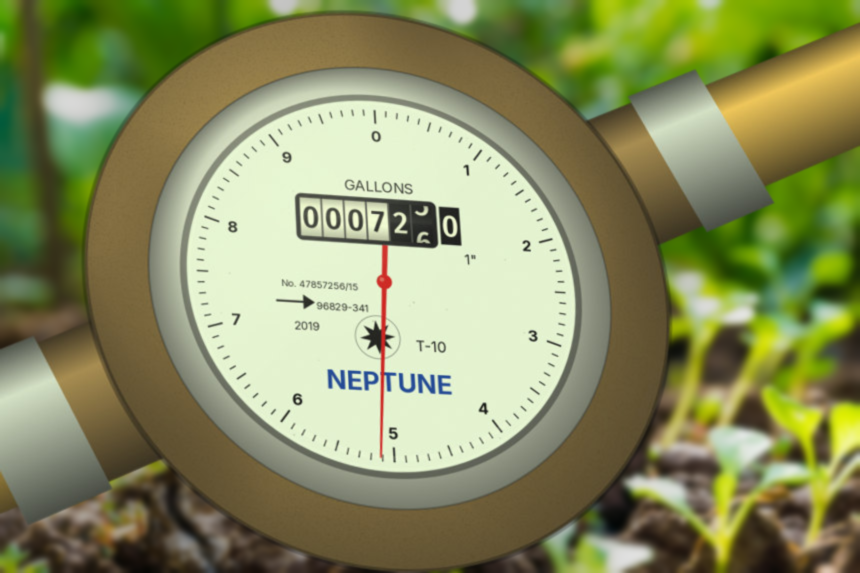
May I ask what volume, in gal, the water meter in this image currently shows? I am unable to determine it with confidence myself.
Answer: 7255.1 gal
